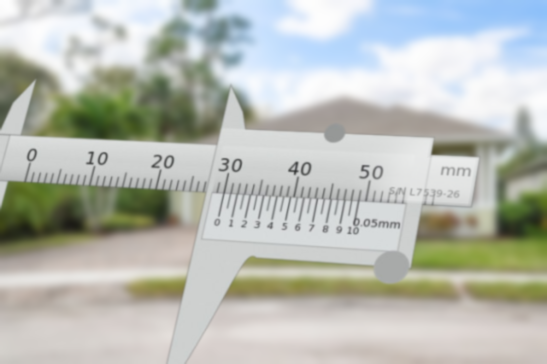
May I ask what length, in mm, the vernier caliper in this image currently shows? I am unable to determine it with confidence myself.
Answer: 30.0 mm
